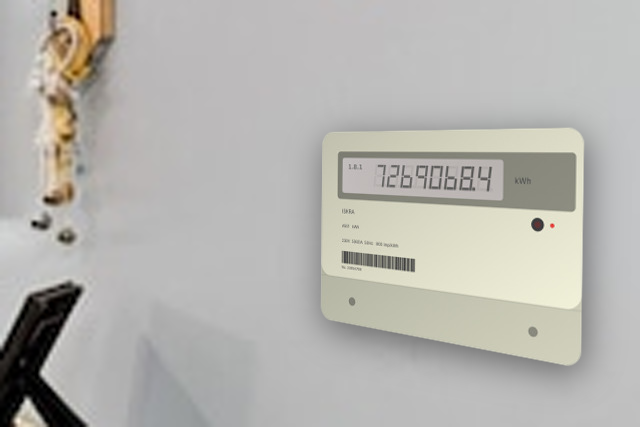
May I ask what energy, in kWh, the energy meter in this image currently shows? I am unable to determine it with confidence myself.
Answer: 7269068.4 kWh
